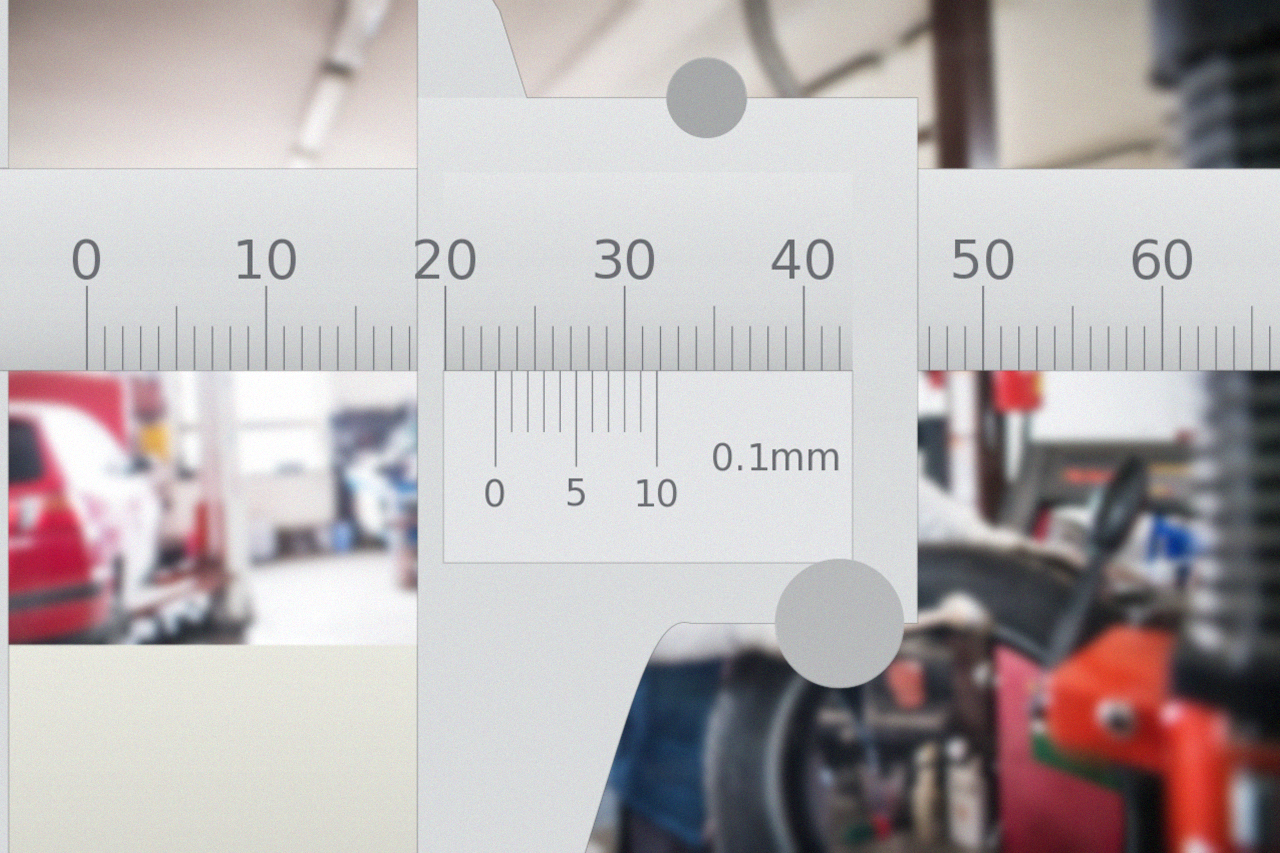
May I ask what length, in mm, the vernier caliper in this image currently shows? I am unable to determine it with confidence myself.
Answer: 22.8 mm
